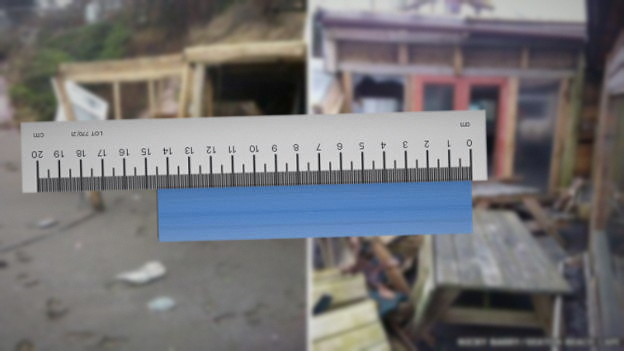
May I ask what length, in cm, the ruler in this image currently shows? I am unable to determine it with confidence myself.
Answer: 14.5 cm
